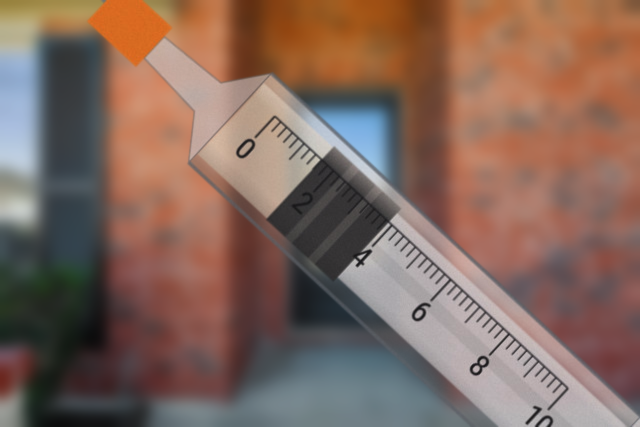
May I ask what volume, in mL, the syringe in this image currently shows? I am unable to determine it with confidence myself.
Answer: 1.6 mL
